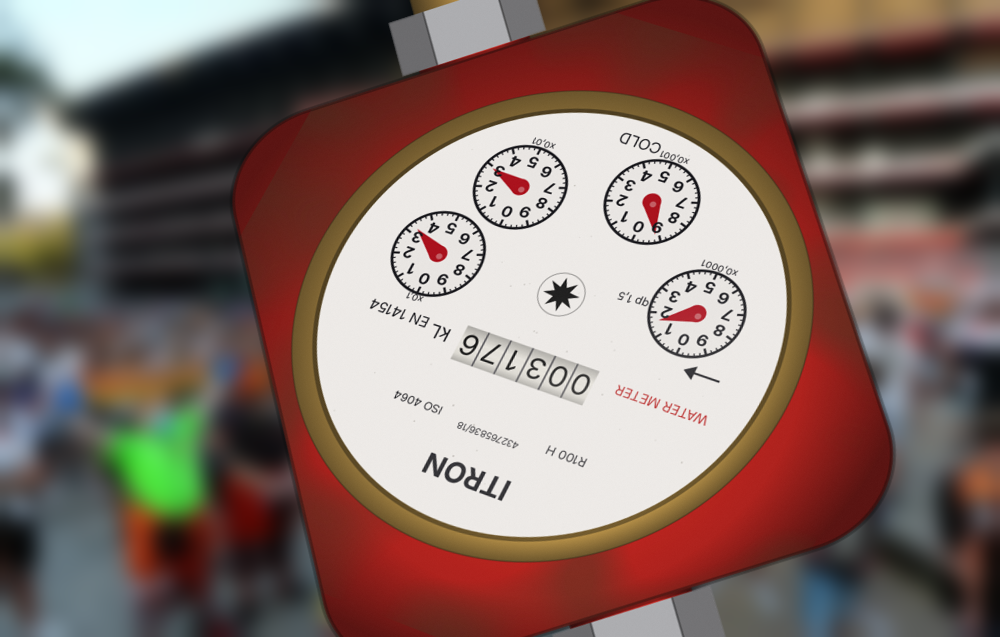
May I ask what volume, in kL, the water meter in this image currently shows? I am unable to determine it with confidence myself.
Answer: 3176.3291 kL
